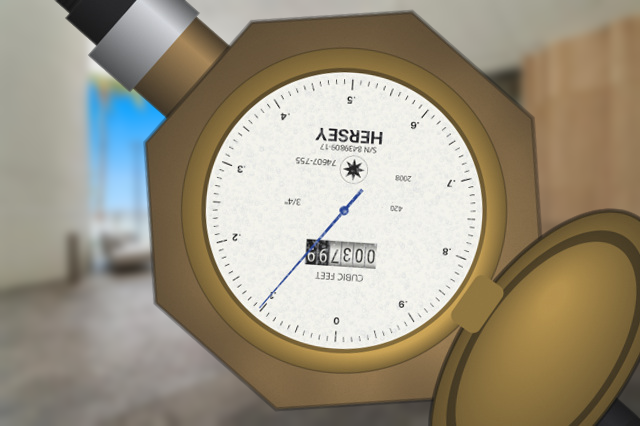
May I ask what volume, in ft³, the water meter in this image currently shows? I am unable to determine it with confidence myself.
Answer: 3799.10 ft³
